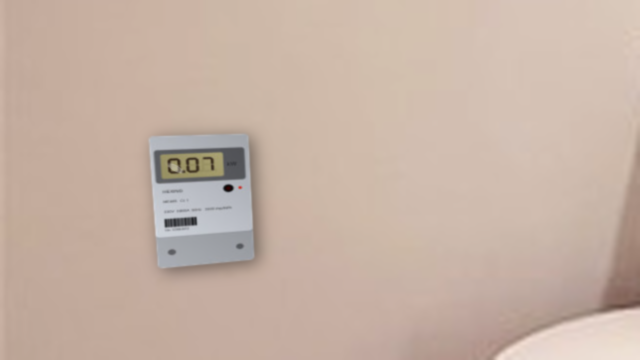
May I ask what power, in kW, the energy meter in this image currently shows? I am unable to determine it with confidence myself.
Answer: 0.07 kW
